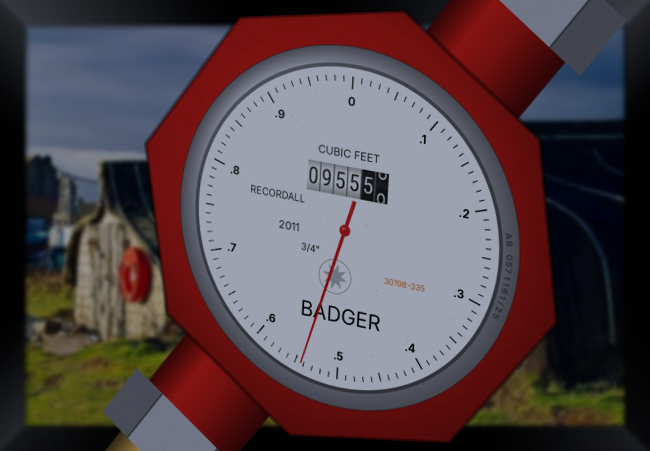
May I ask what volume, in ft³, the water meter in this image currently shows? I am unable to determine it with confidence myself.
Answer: 95558.54 ft³
